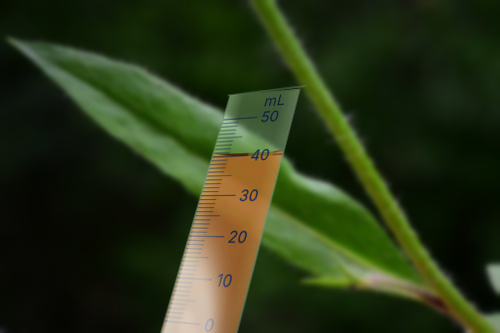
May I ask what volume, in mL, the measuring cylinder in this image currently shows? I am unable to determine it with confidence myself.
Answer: 40 mL
